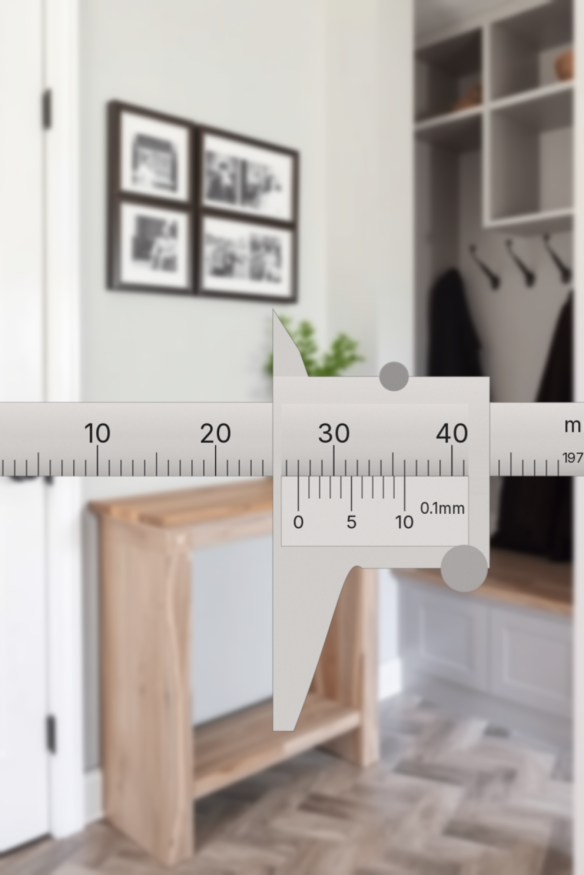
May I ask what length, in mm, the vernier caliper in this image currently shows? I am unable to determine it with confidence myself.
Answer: 27.0 mm
